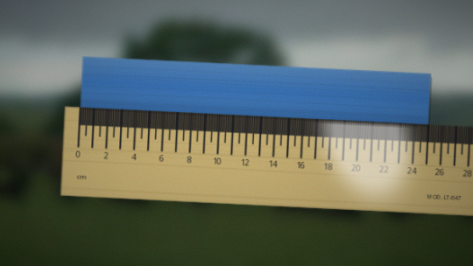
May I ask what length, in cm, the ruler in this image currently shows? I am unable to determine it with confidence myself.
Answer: 25 cm
